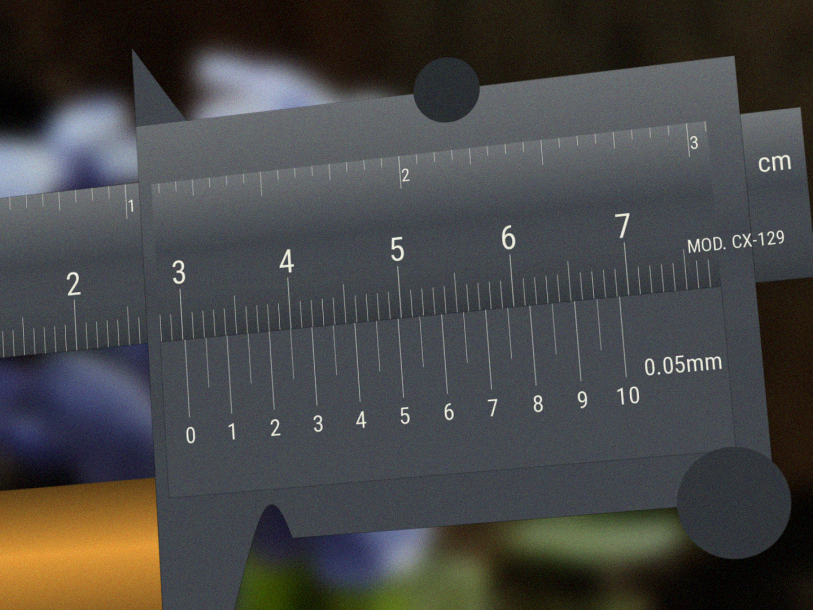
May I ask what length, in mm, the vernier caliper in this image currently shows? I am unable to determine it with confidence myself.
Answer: 30.2 mm
